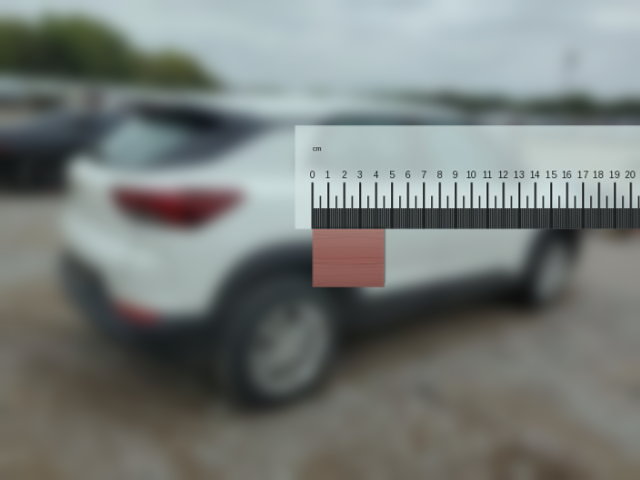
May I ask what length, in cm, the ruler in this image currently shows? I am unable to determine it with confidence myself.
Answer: 4.5 cm
